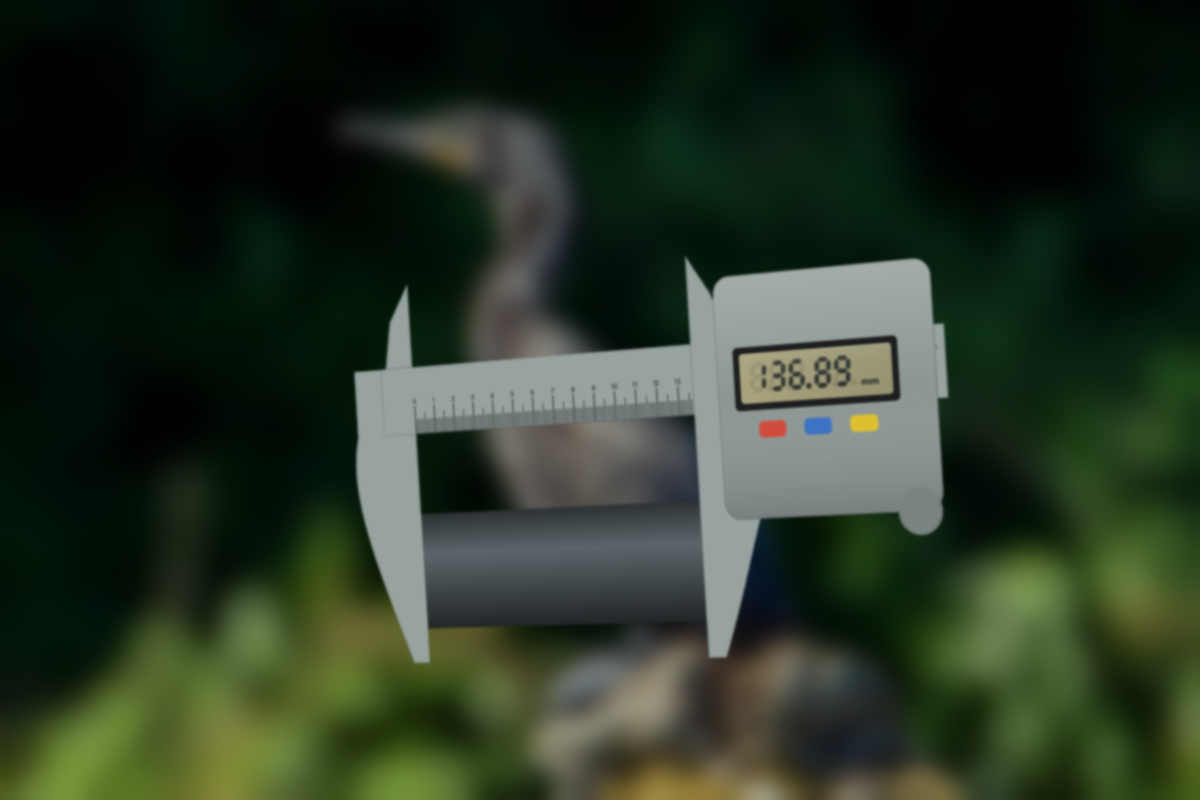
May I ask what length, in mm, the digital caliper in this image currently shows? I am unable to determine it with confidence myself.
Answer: 136.89 mm
